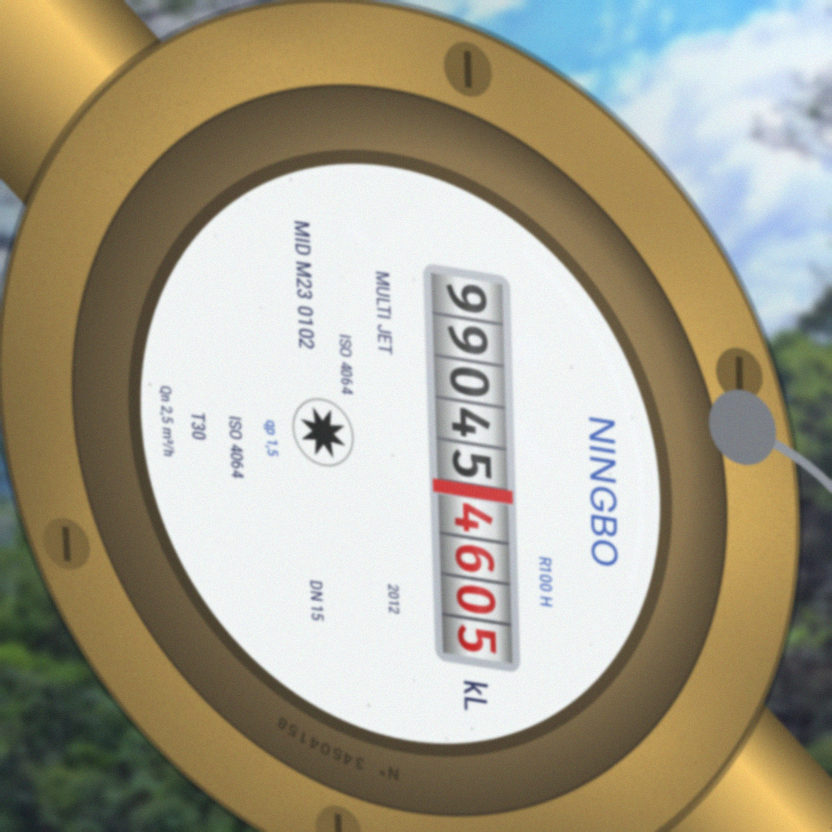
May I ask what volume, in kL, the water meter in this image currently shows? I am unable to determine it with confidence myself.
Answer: 99045.4605 kL
